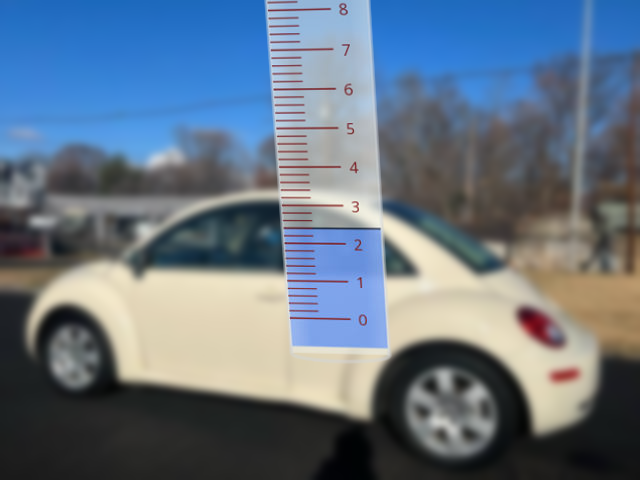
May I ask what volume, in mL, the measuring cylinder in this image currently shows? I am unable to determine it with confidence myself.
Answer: 2.4 mL
